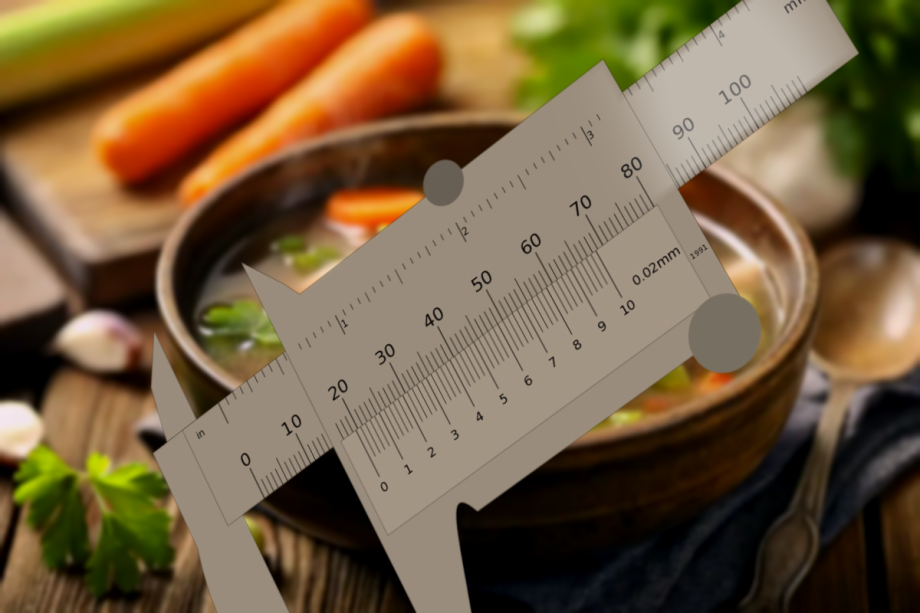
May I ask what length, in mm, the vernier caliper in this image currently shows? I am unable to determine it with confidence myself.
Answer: 19.6 mm
